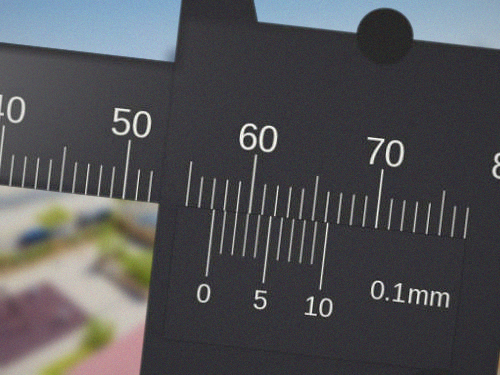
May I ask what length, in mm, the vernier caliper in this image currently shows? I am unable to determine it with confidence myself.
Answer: 57.2 mm
